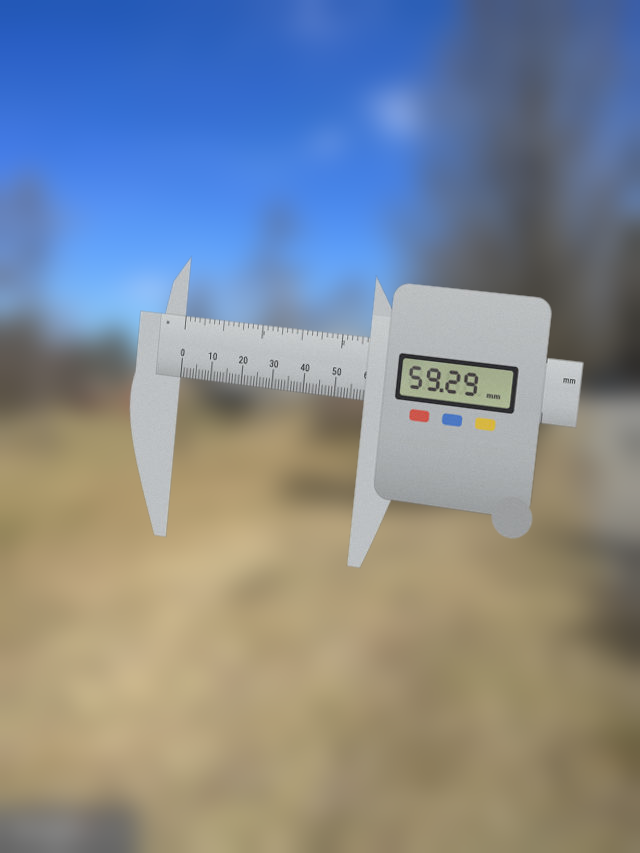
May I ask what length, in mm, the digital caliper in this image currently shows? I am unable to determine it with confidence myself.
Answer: 59.29 mm
